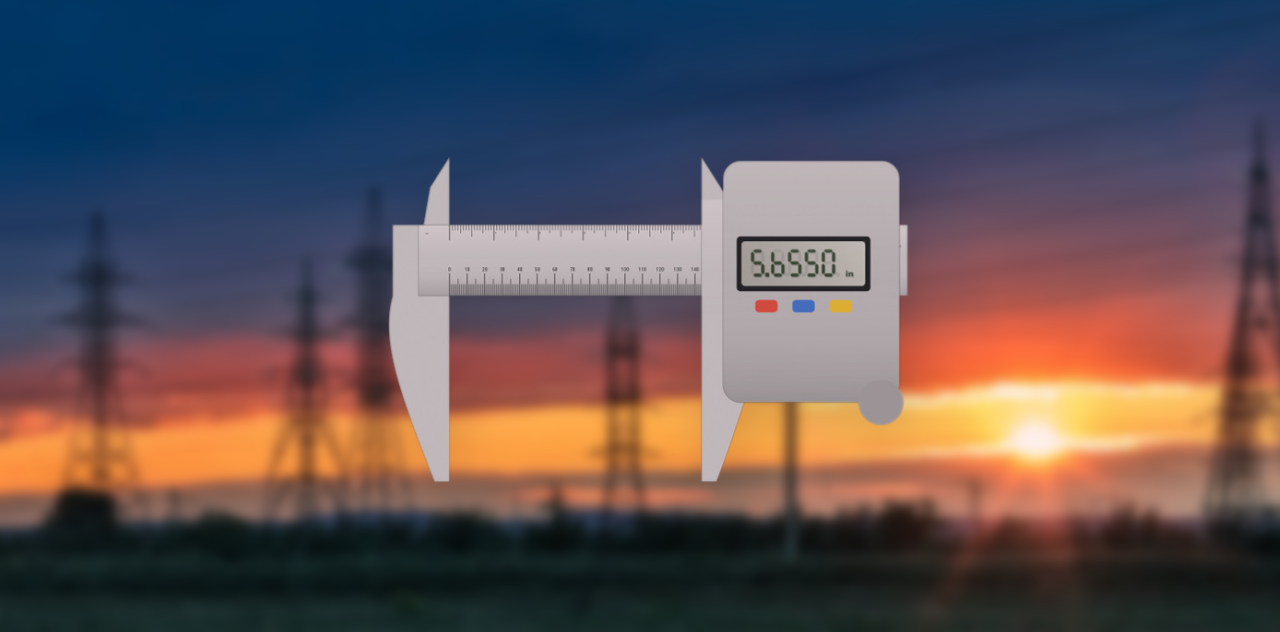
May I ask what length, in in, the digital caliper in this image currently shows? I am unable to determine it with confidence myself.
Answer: 5.6550 in
